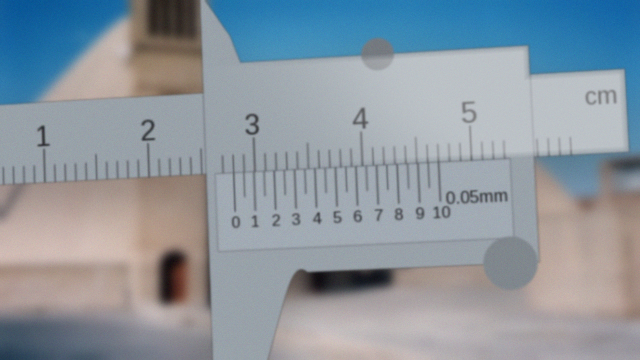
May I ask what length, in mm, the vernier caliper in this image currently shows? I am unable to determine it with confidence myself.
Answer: 28.0 mm
